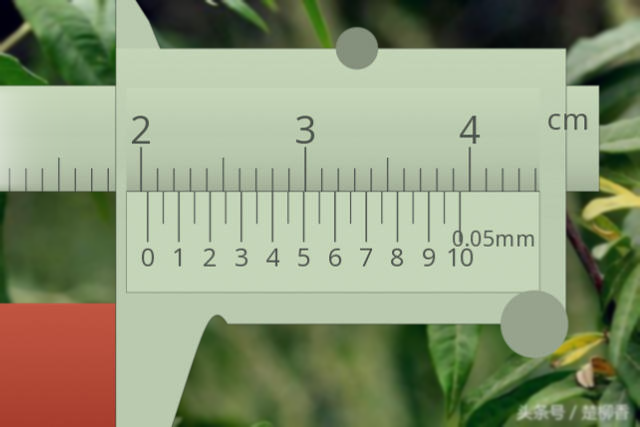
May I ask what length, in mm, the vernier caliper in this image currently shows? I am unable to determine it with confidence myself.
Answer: 20.4 mm
